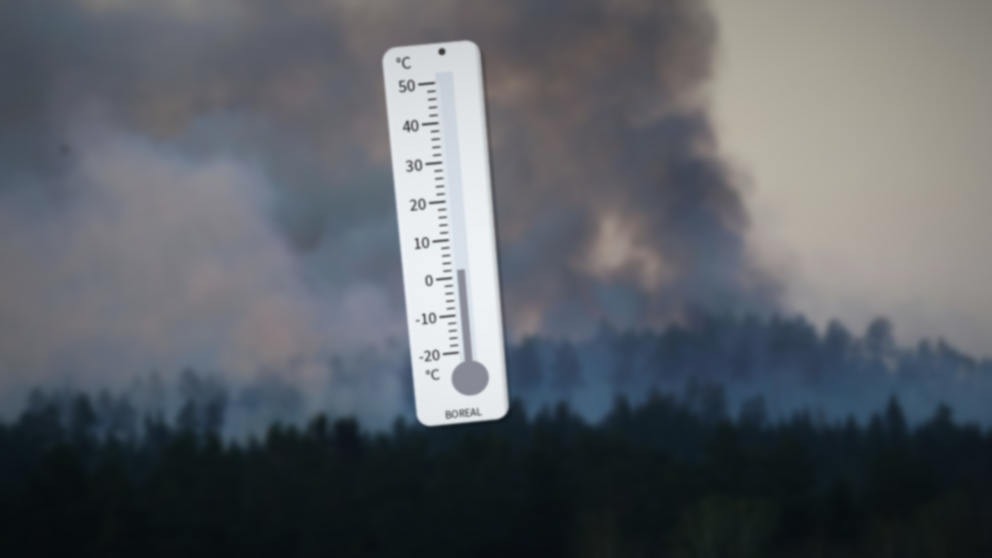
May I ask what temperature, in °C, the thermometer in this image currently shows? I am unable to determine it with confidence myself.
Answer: 2 °C
